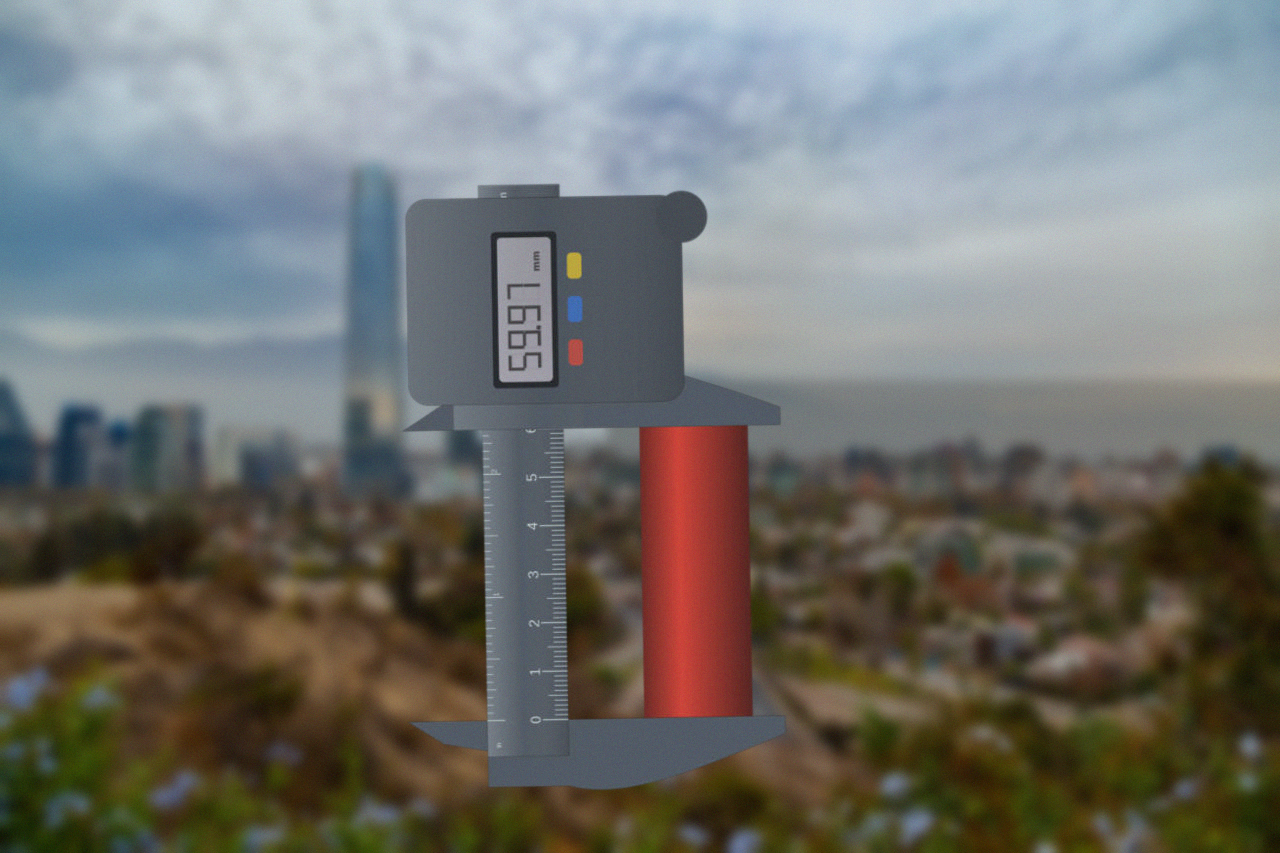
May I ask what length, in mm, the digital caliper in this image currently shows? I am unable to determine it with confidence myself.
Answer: 59.97 mm
